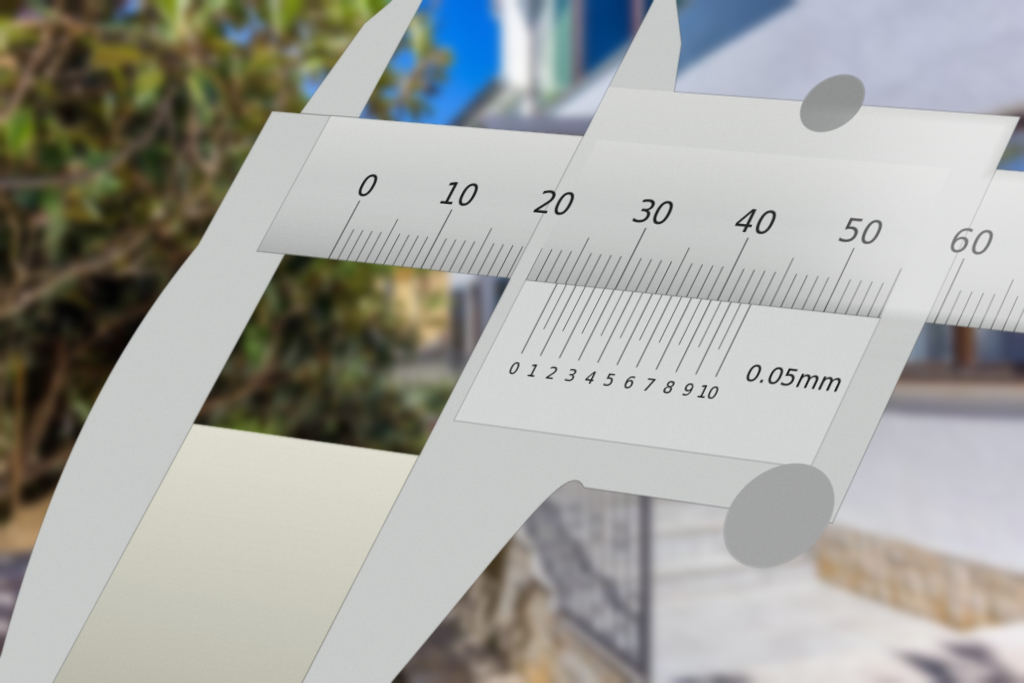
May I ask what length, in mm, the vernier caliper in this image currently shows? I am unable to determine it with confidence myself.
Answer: 24.2 mm
